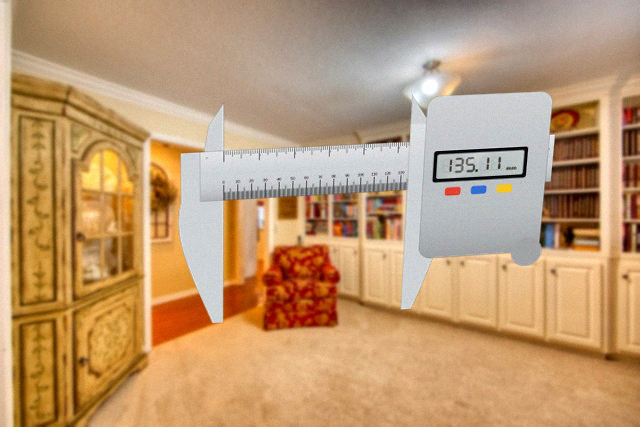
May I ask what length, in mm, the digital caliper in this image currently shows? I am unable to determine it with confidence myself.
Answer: 135.11 mm
